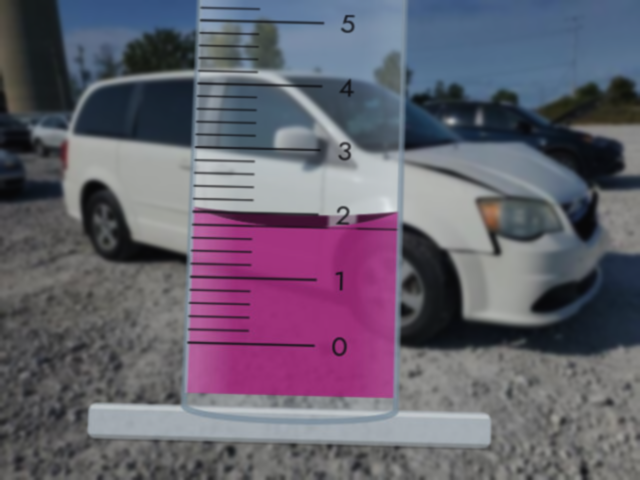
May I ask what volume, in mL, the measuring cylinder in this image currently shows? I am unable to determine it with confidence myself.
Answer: 1.8 mL
